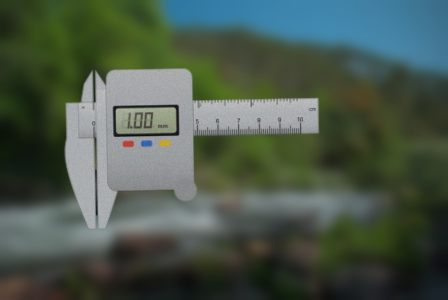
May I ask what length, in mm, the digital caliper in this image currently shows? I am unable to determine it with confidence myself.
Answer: 1.00 mm
